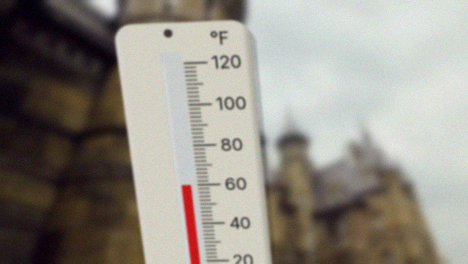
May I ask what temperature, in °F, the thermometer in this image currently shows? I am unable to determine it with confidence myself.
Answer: 60 °F
